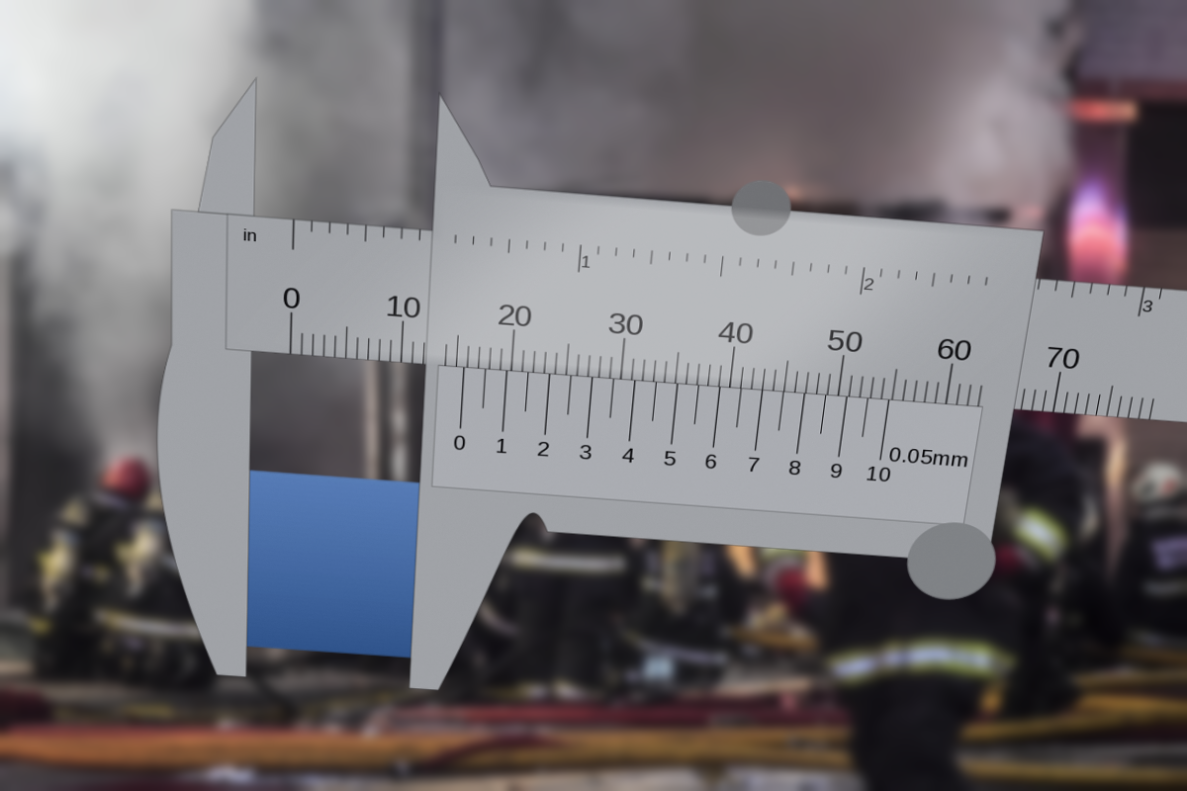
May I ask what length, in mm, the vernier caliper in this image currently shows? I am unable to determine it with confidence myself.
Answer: 15.7 mm
